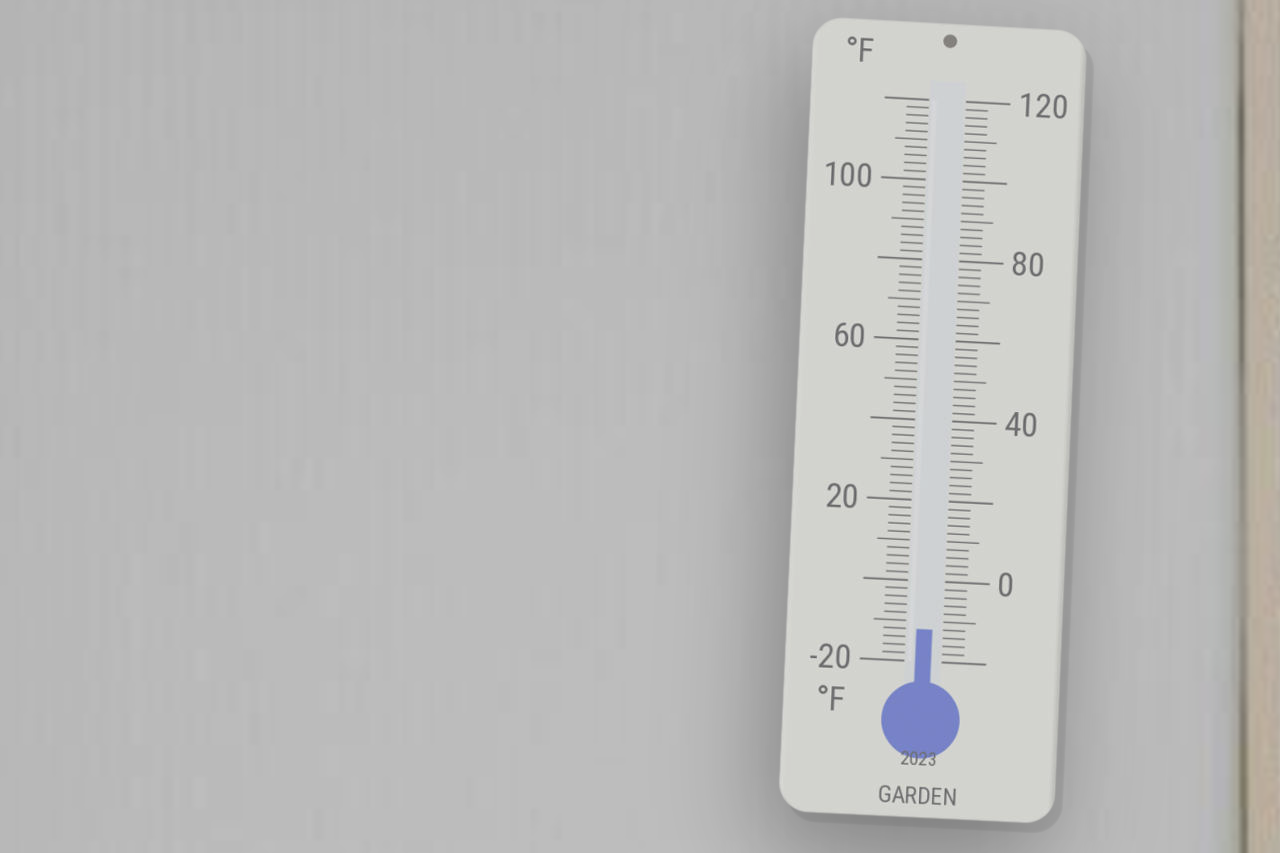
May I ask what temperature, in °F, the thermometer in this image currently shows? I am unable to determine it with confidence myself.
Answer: -12 °F
